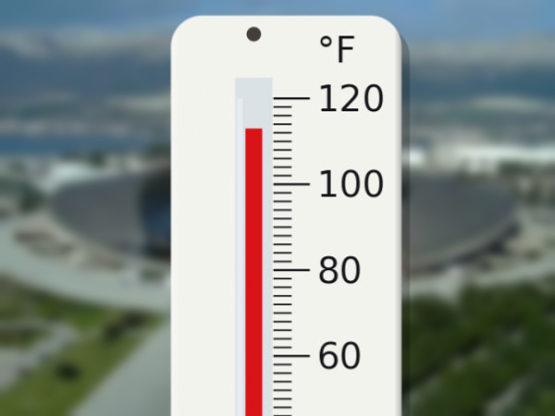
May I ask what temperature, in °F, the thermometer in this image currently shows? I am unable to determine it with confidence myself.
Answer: 113 °F
